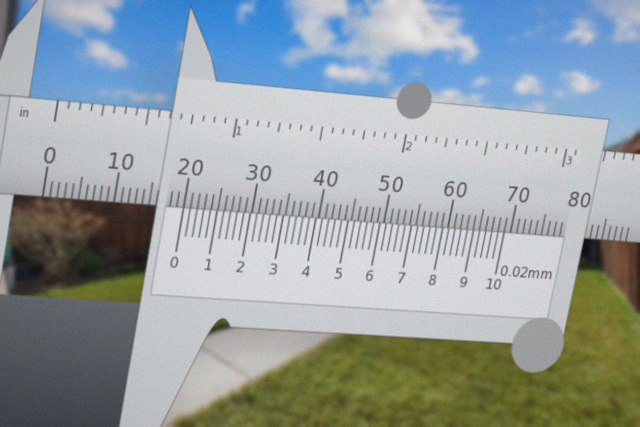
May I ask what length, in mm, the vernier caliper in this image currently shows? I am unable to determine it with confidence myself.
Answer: 20.0 mm
